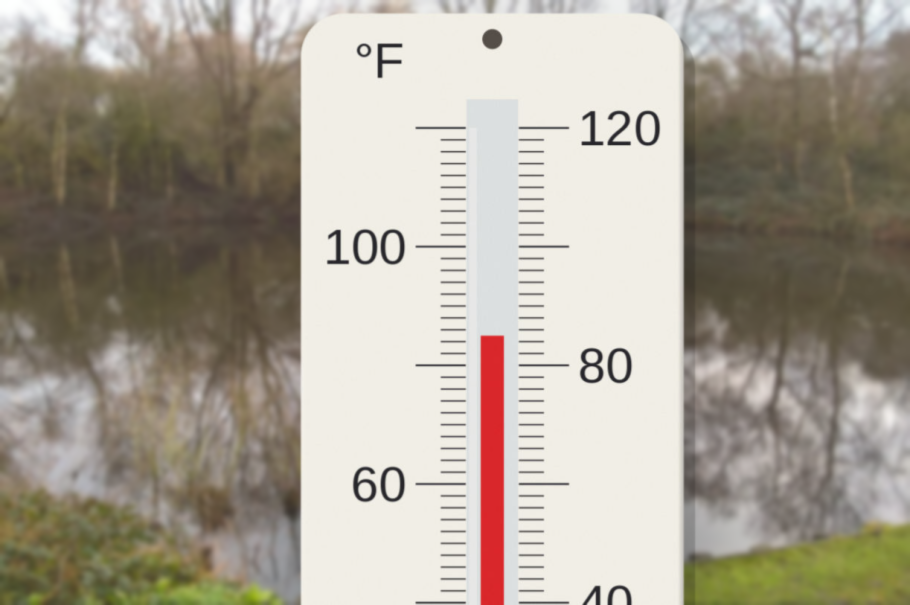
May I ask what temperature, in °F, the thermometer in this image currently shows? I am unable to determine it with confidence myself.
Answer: 85 °F
